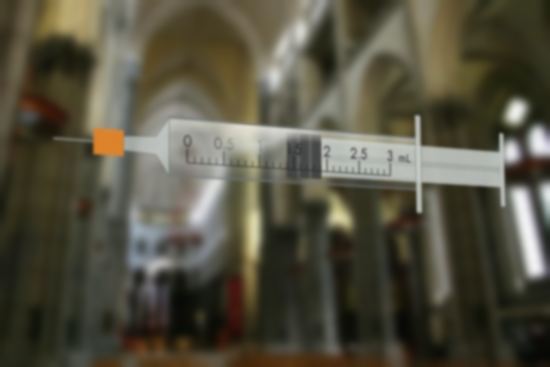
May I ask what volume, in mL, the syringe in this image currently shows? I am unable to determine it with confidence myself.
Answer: 1.4 mL
